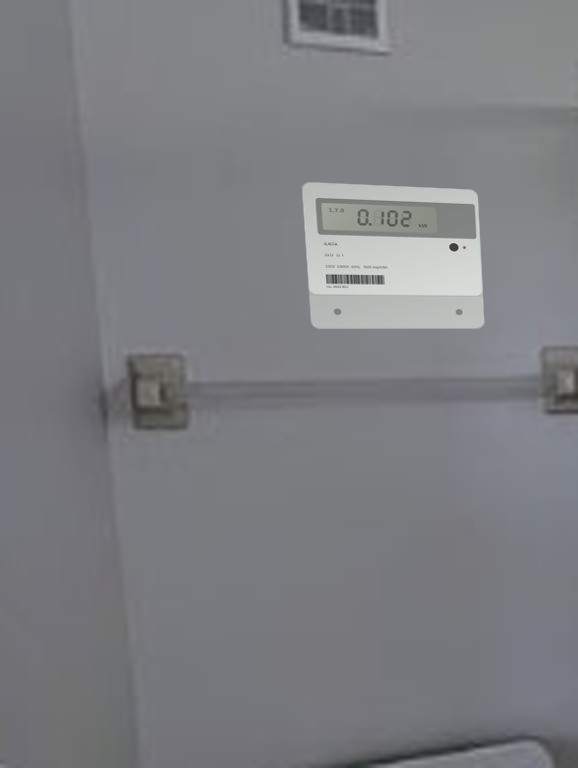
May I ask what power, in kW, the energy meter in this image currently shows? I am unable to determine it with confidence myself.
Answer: 0.102 kW
